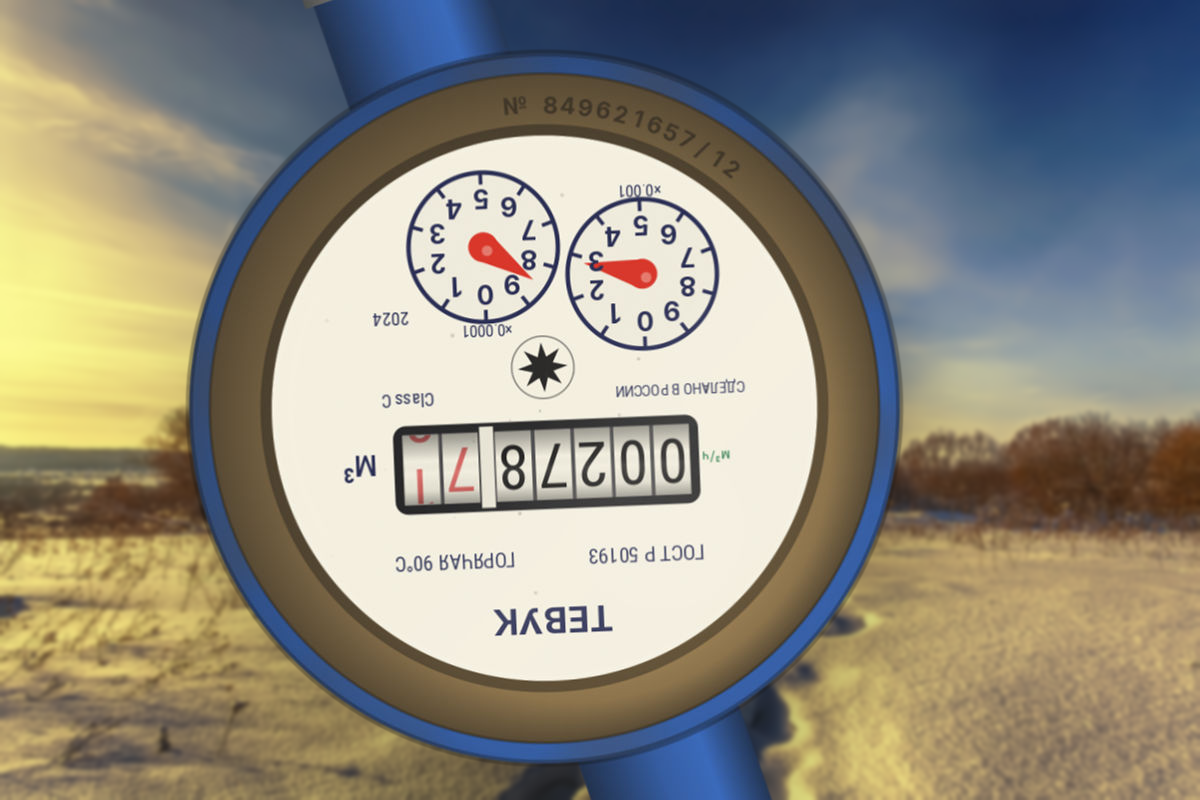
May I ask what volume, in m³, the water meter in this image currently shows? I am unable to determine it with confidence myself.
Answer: 278.7128 m³
